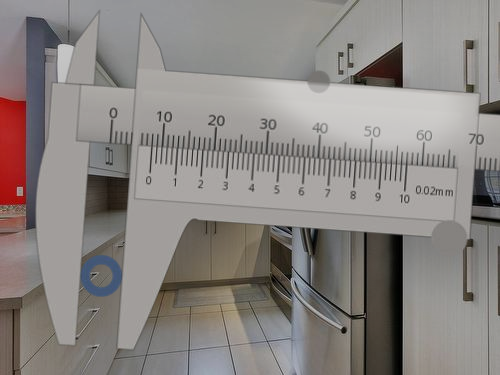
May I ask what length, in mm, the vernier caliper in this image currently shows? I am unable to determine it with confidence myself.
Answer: 8.0 mm
